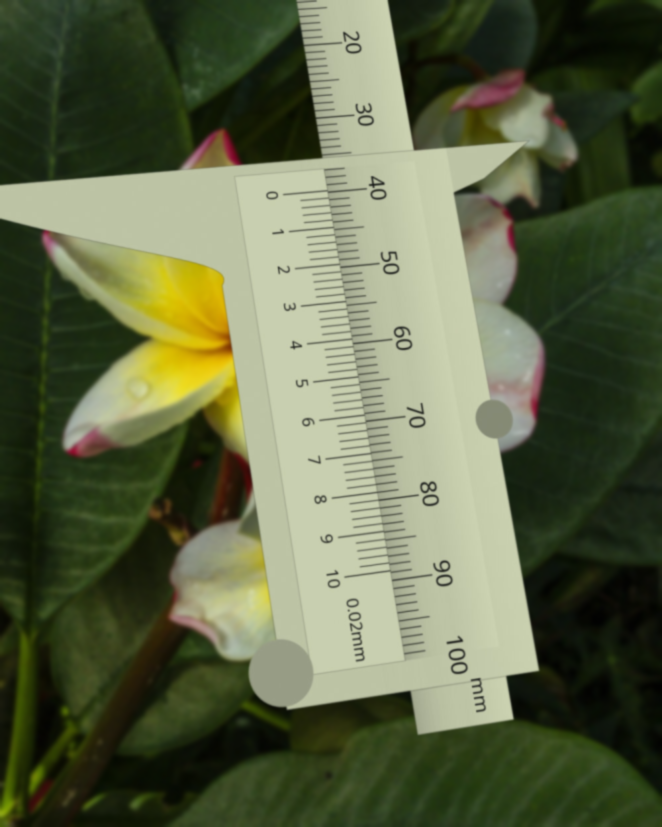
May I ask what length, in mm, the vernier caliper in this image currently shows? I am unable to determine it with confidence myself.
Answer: 39.8 mm
